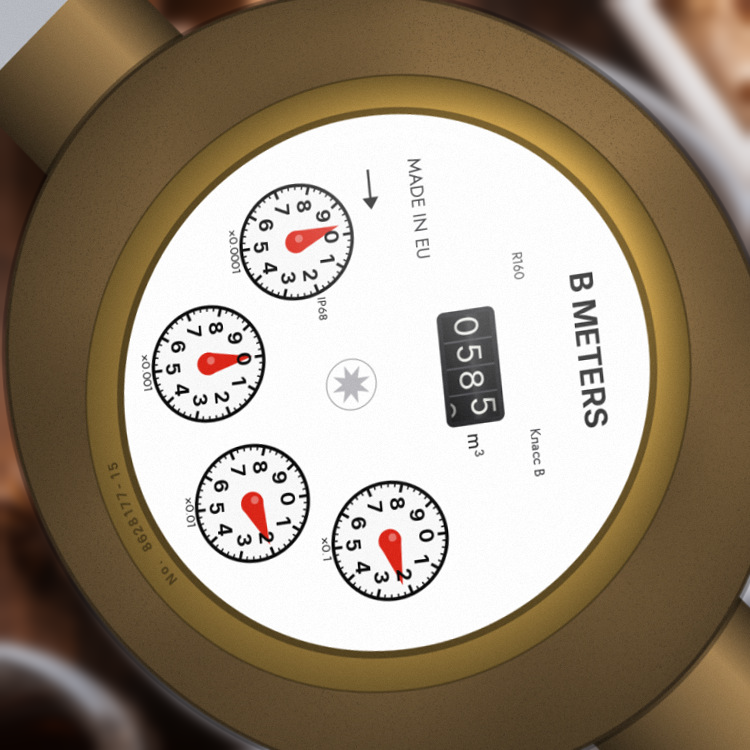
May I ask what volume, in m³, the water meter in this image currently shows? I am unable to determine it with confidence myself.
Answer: 585.2199 m³
